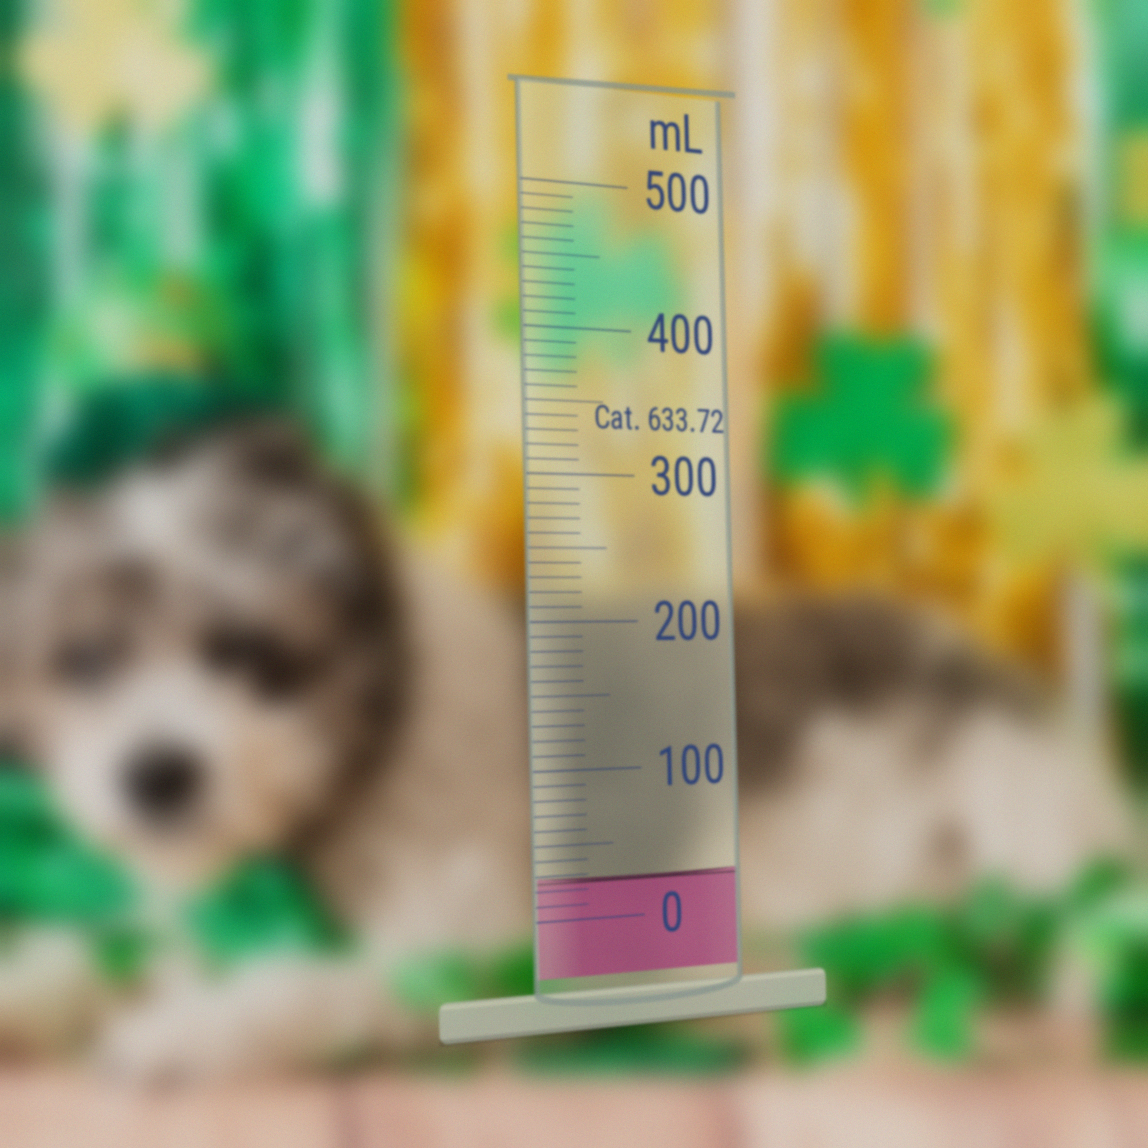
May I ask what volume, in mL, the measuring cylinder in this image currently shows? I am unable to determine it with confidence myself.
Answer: 25 mL
